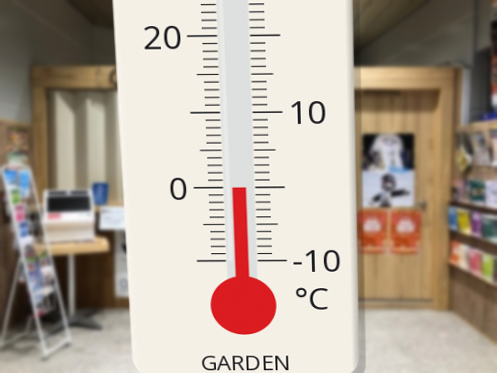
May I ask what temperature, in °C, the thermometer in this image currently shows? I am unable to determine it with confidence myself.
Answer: 0 °C
